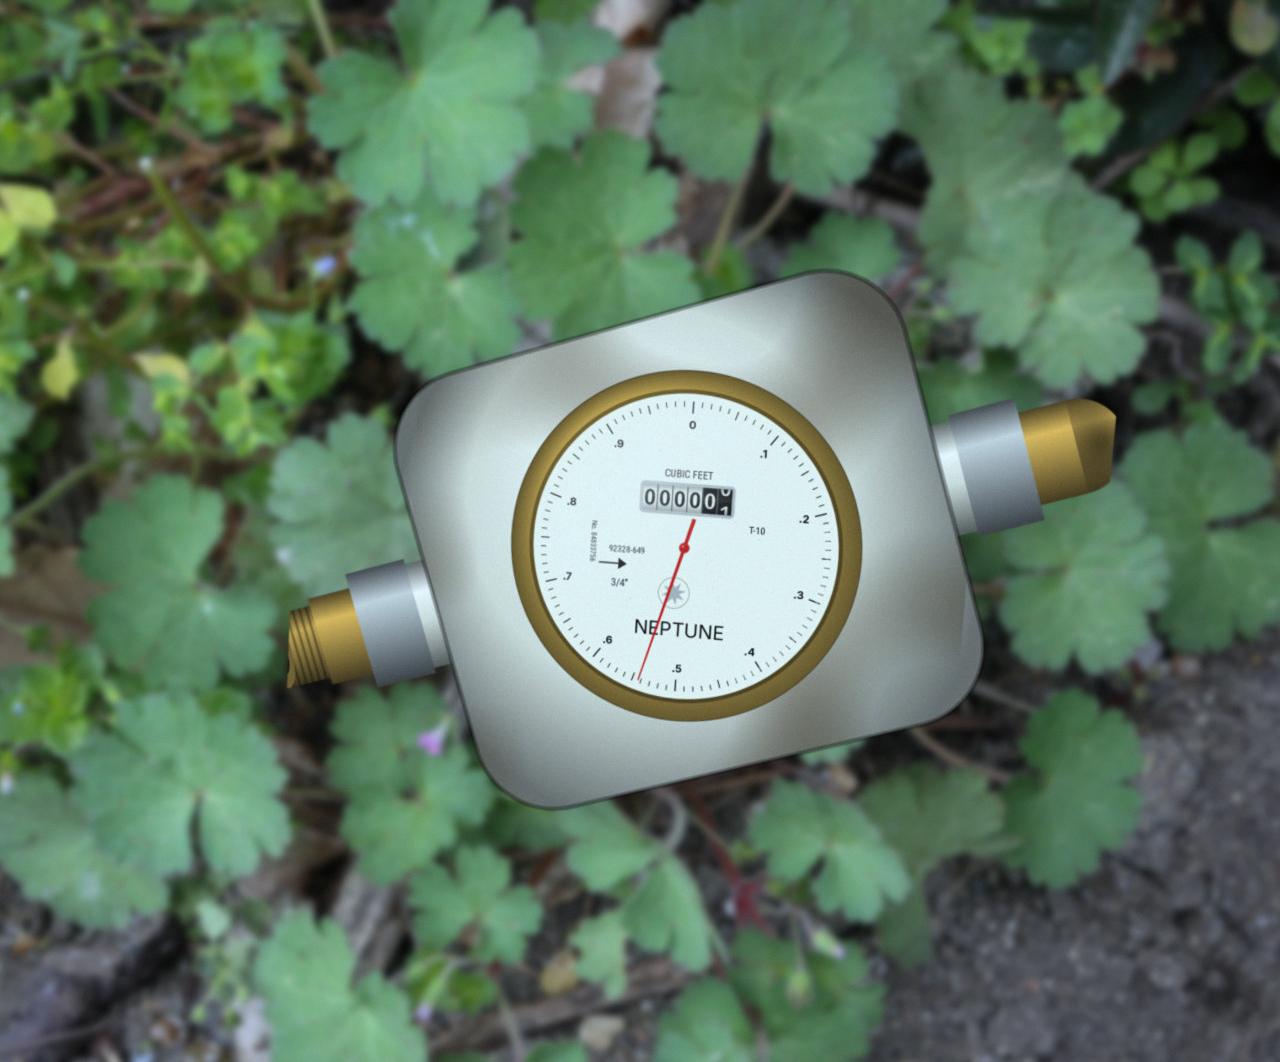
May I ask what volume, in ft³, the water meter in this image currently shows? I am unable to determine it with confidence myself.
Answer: 0.54 ft³
